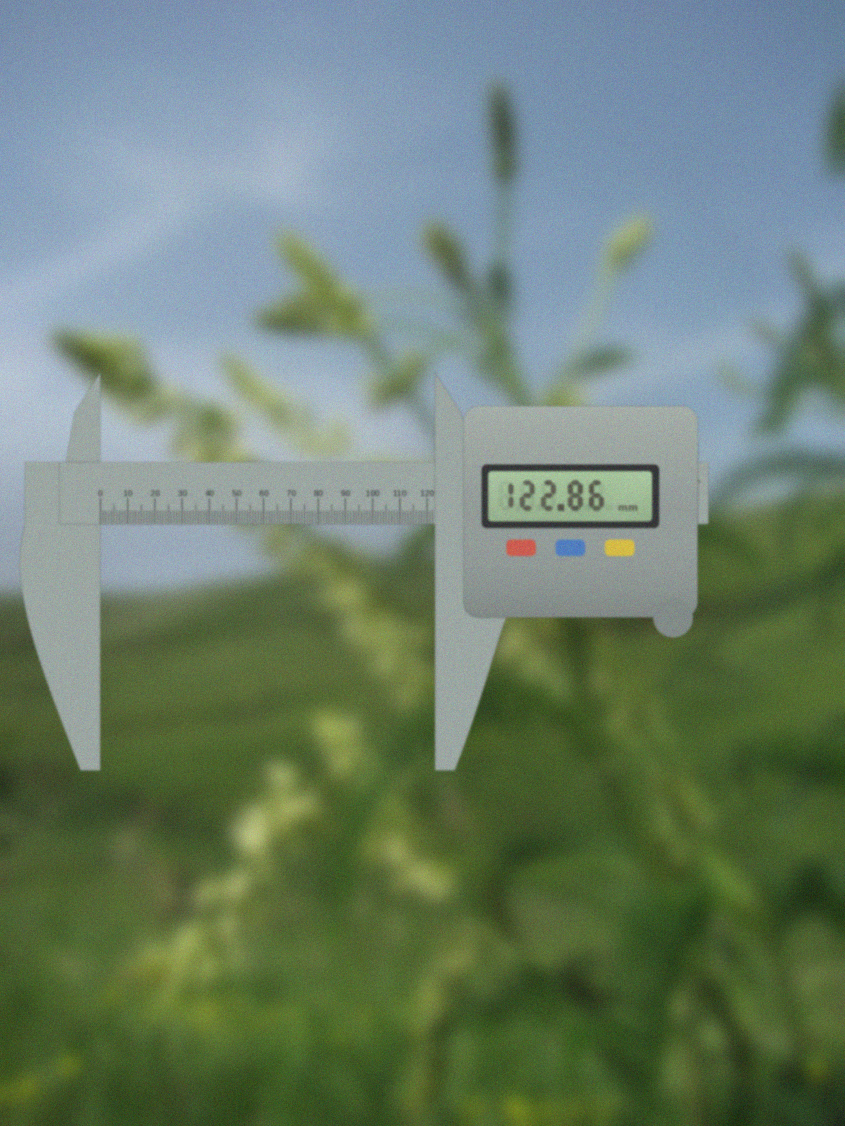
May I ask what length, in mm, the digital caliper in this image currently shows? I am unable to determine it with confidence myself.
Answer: 122.86 mm
